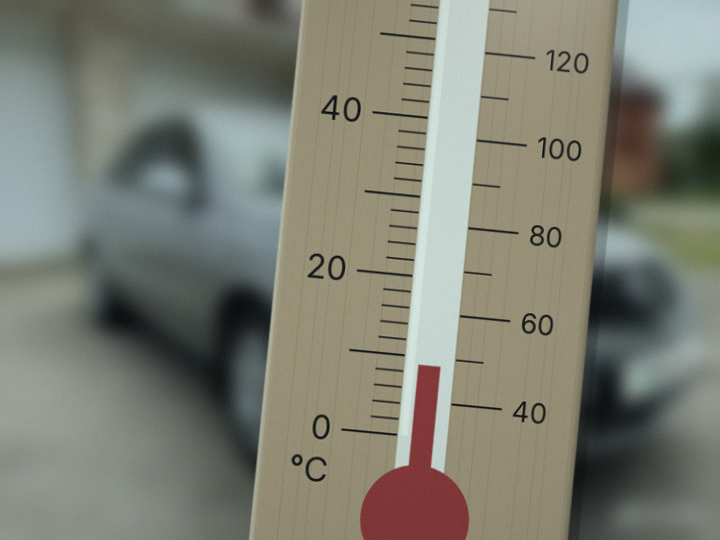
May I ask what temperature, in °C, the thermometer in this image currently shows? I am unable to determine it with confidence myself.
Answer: 9 °C
